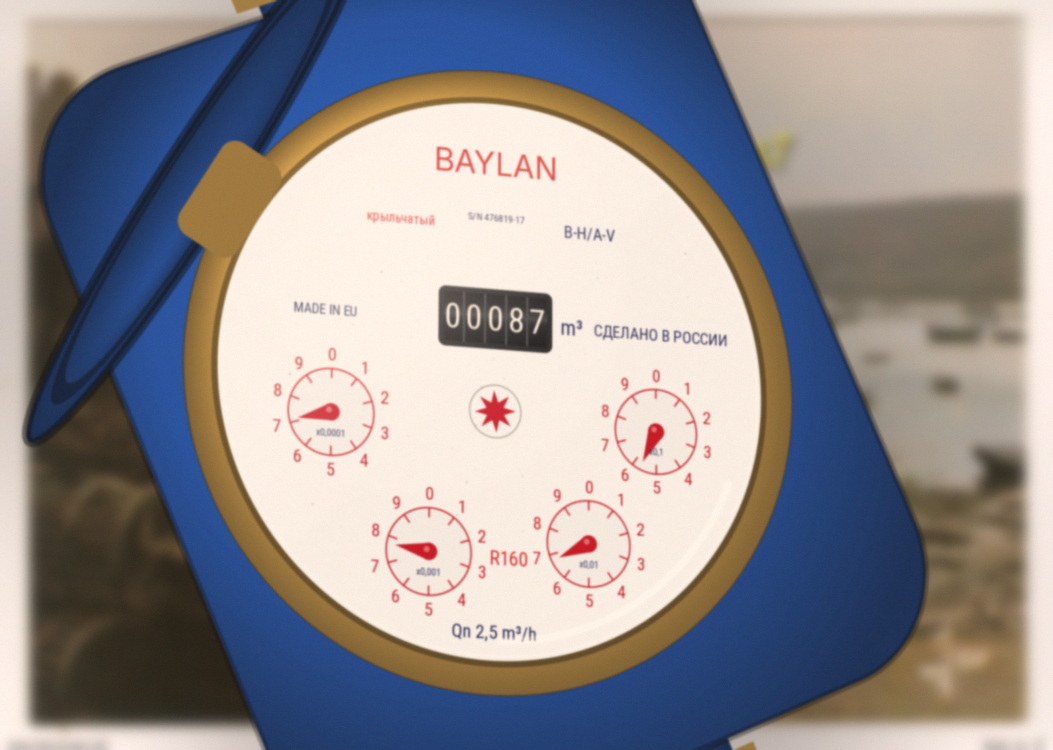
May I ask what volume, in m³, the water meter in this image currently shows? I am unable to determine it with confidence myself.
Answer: 87.5677 m³
